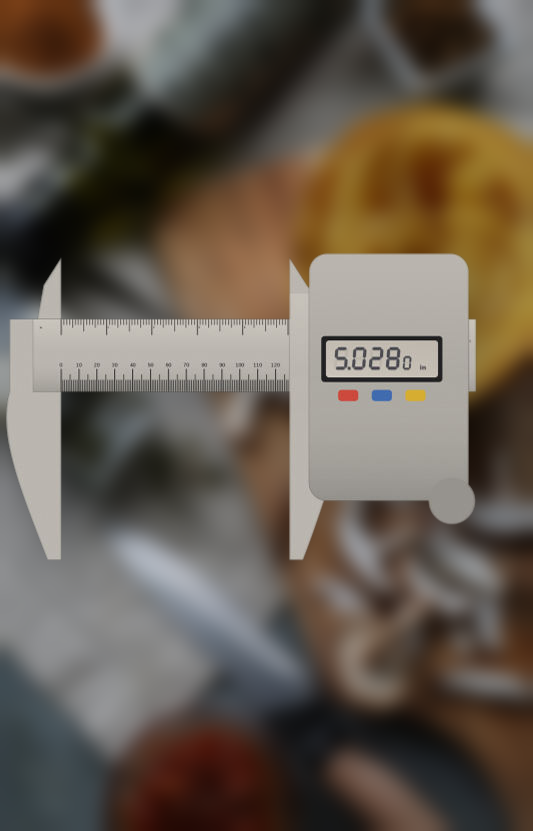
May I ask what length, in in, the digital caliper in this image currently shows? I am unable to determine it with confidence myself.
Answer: 5.0280 in
